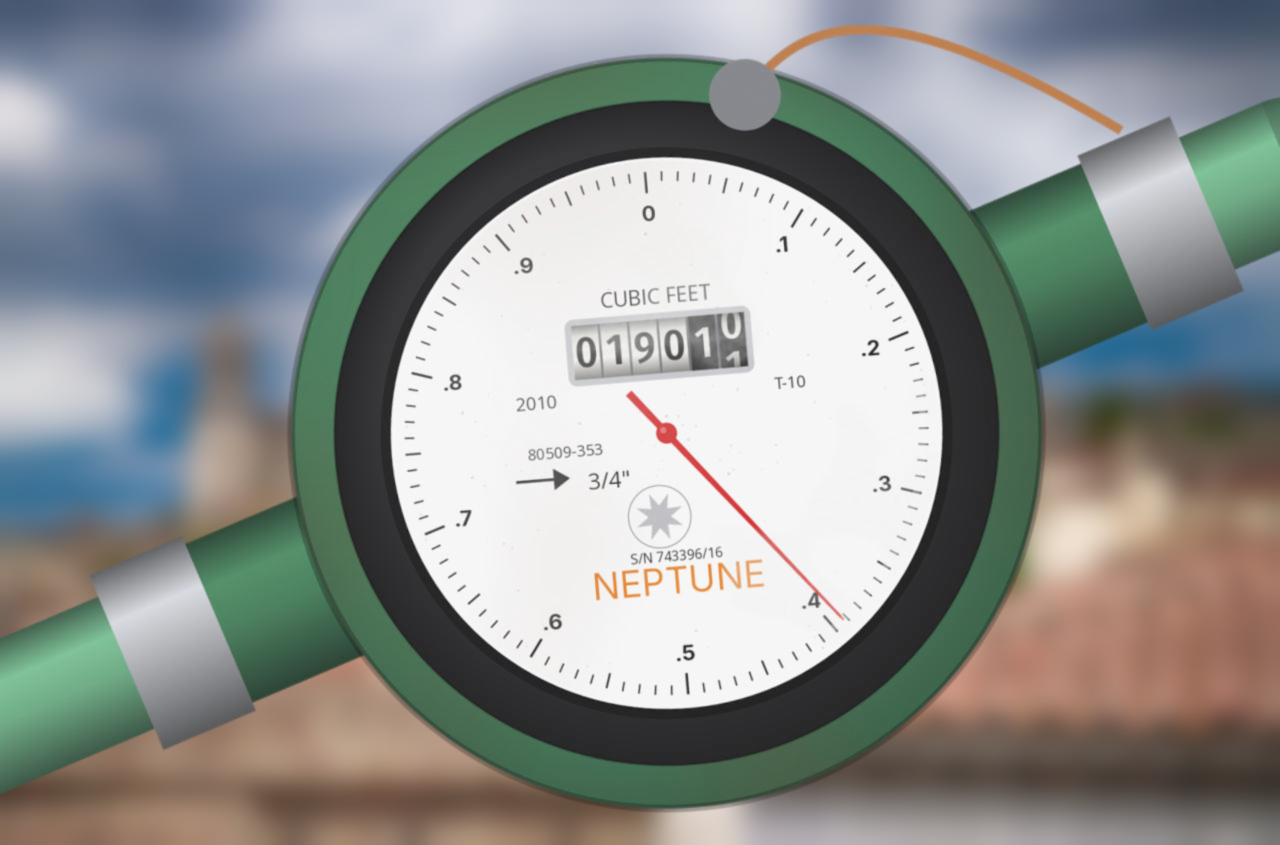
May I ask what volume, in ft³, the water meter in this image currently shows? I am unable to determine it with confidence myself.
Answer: 19010.39 ft³
